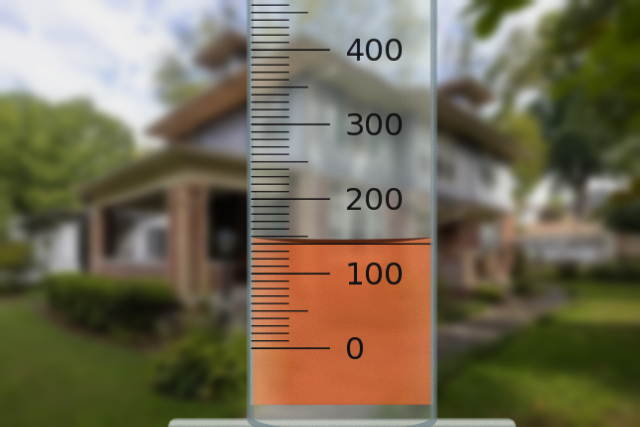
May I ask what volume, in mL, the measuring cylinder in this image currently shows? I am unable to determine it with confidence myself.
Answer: 140 mL
